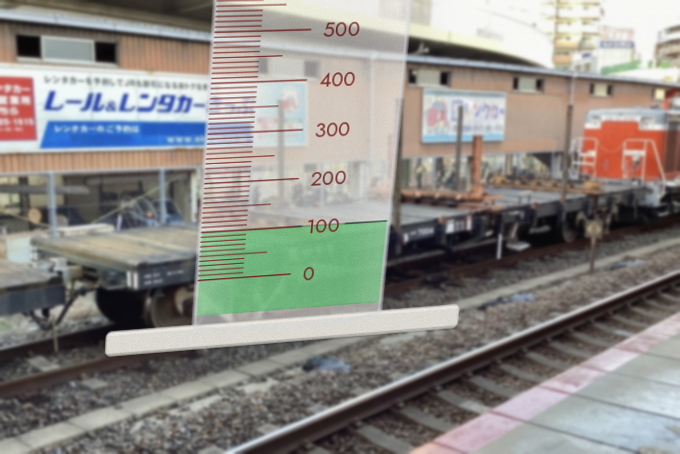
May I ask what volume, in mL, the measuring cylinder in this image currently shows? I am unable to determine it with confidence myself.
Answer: 100 mL
